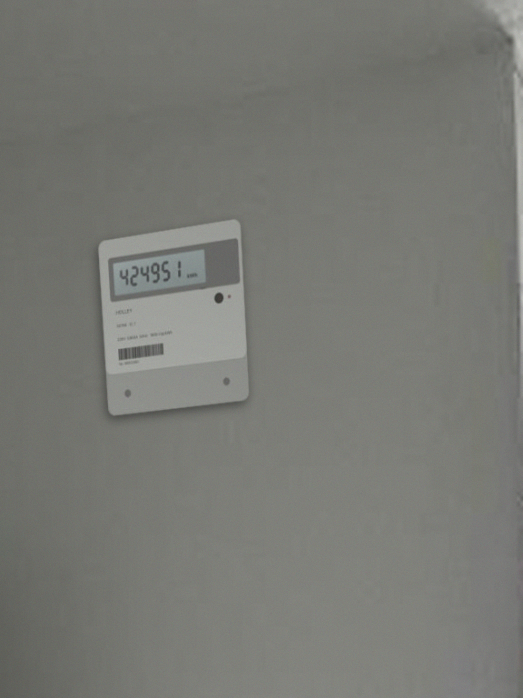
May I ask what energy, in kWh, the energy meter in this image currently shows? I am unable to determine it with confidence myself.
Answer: 424951 kWh
